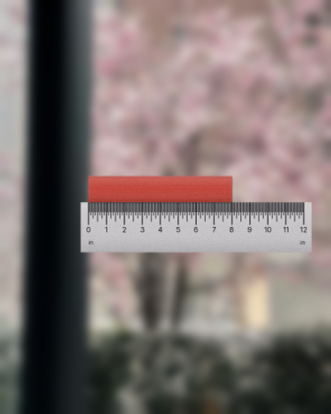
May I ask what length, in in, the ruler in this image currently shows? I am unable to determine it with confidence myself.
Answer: 8 in
